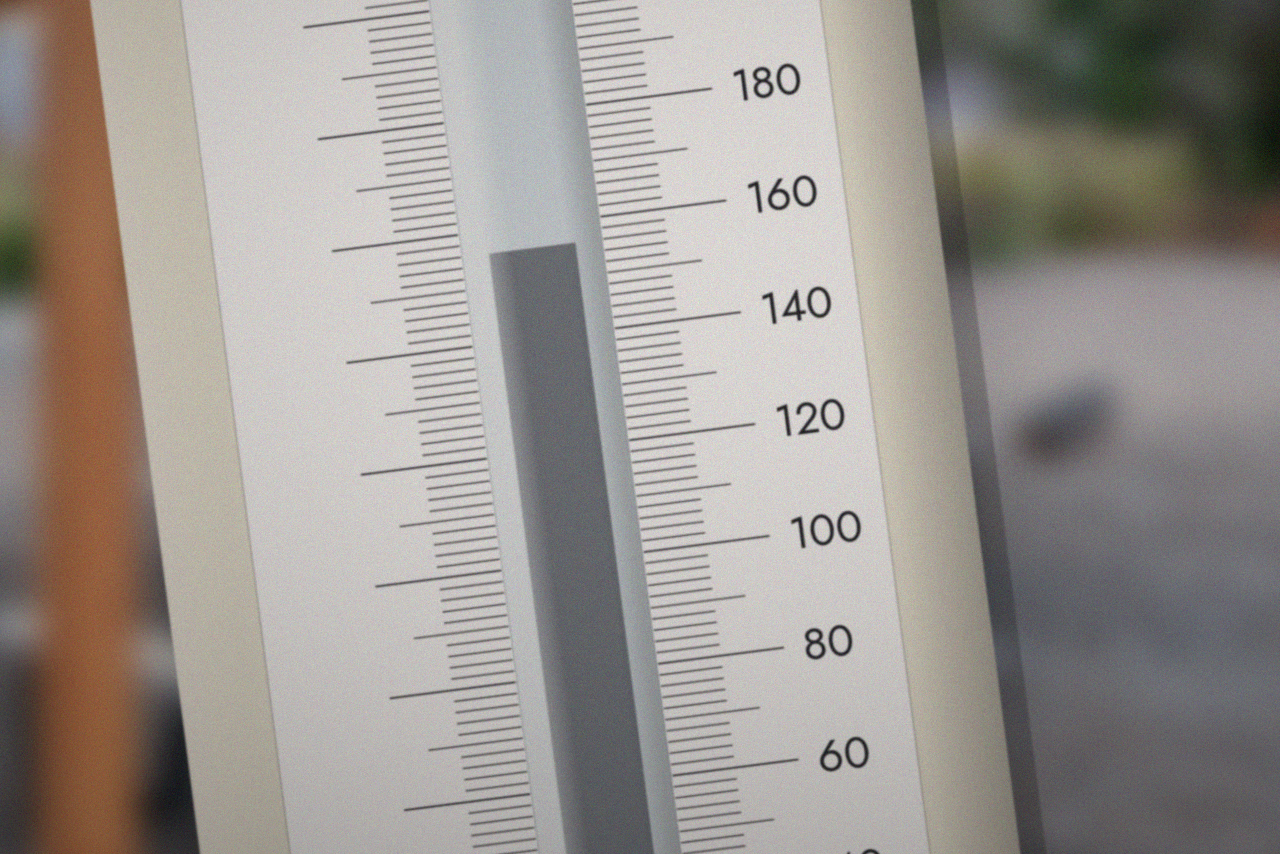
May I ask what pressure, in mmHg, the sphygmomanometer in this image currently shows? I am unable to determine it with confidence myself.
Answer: 156 mmHg
